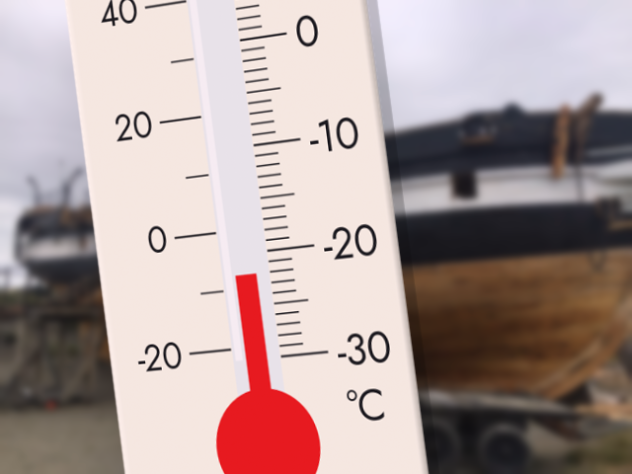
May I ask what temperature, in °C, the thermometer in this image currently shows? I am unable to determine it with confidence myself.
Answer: -22 °C
